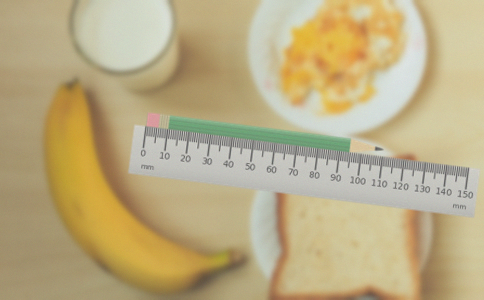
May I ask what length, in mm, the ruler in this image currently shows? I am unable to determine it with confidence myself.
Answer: 110 mm
